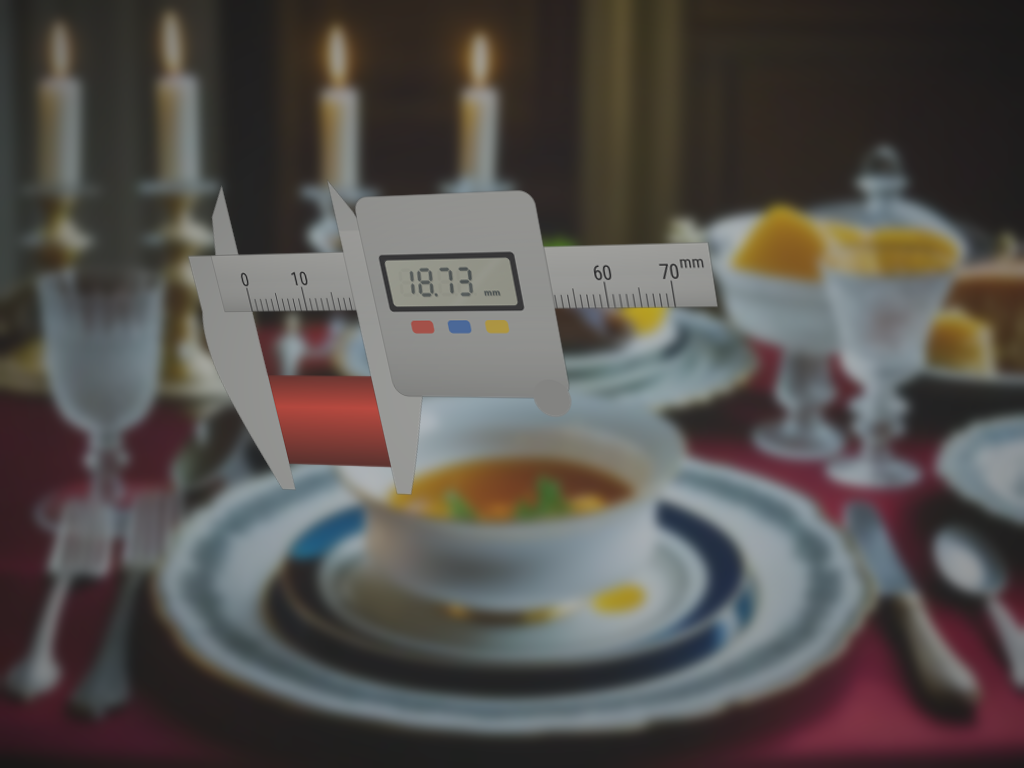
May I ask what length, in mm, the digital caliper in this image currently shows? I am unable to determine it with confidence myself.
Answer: 18.73 mm
